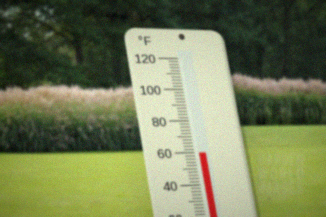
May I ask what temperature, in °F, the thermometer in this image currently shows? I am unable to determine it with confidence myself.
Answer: 60 °F
